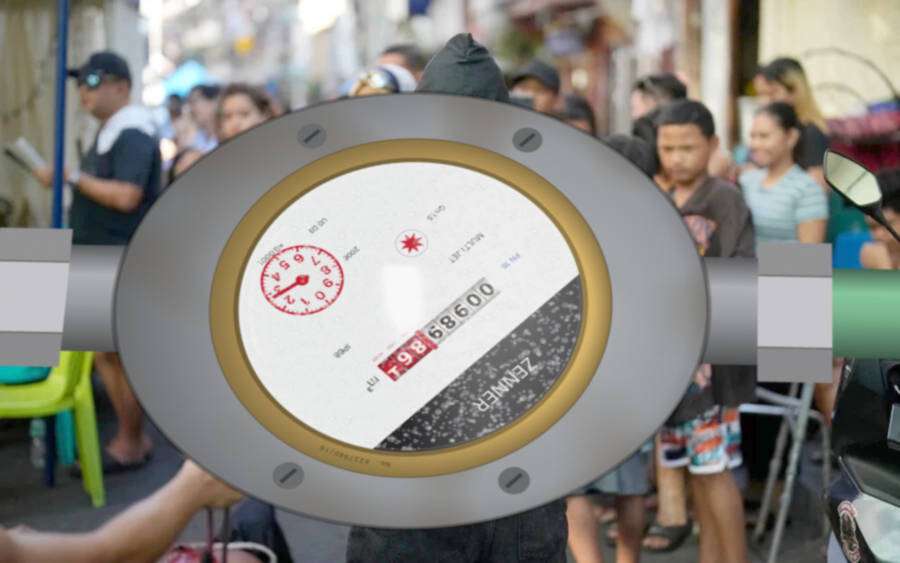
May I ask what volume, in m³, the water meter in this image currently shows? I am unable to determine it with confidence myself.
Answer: 989.8612 m³
